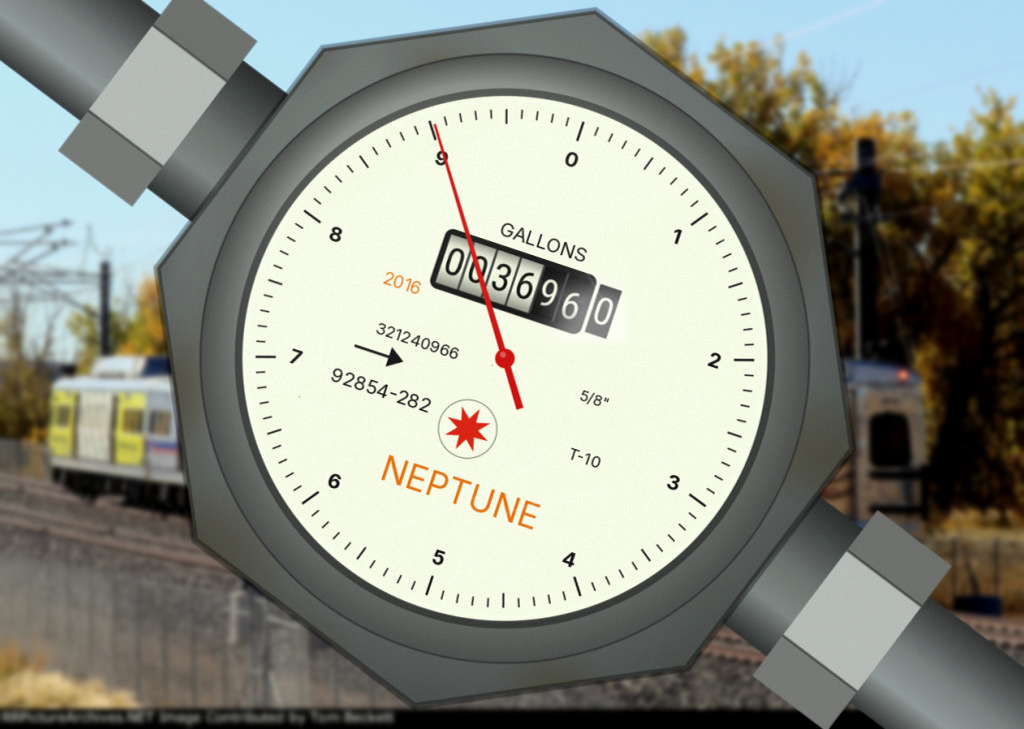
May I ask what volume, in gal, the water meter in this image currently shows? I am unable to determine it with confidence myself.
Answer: 36959.0 gal
